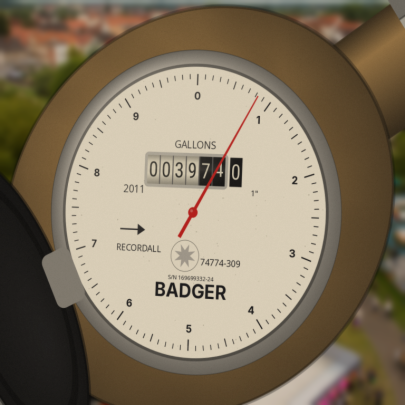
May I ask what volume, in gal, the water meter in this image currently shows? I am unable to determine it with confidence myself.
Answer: 39740.8 gal
